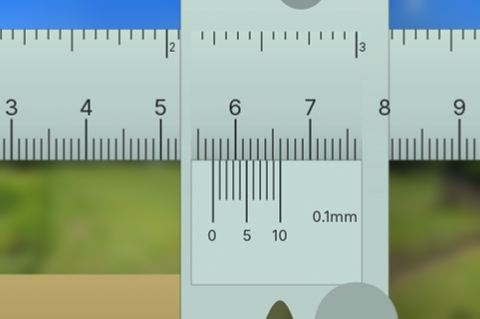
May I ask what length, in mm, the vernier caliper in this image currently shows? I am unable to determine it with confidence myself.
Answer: 57.0 mm
